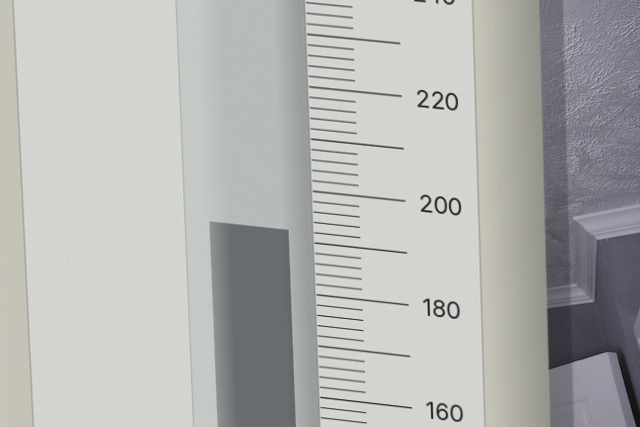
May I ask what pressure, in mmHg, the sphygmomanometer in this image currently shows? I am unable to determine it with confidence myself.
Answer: 192 mmHg
